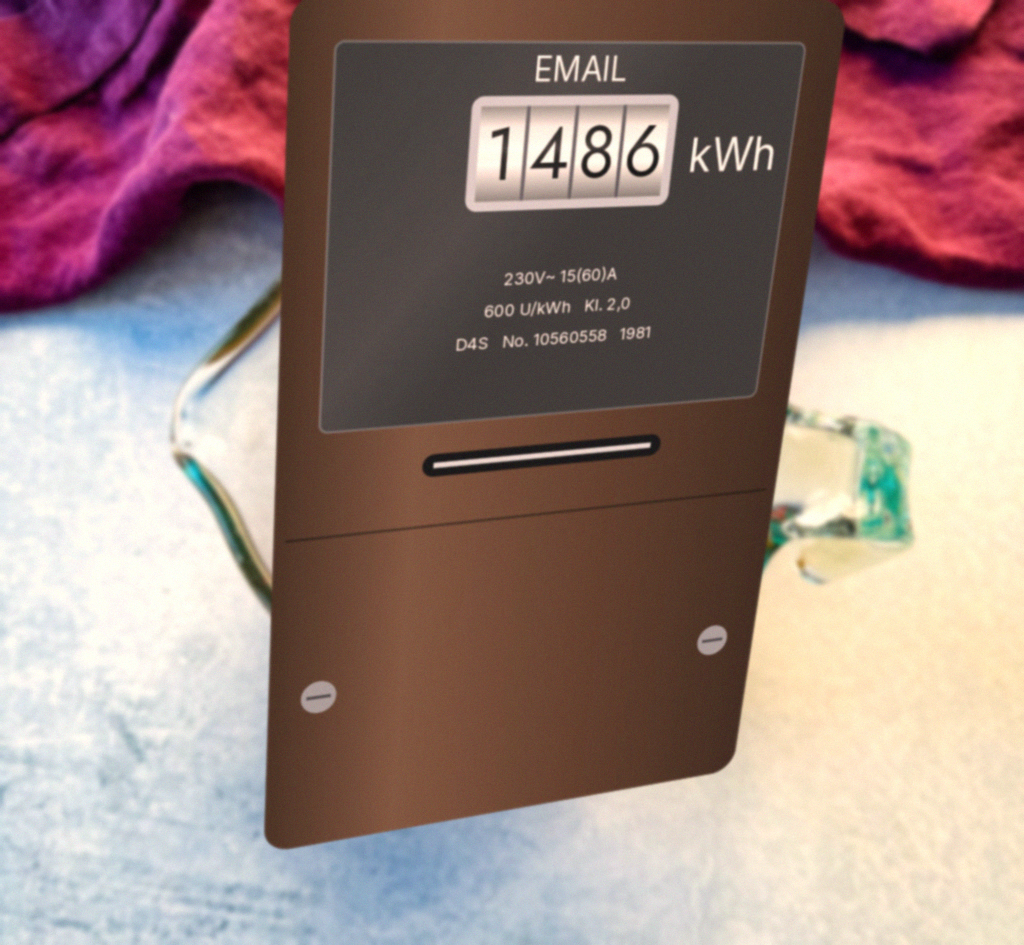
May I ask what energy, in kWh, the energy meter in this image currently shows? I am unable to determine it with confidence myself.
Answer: 1486 kWh
